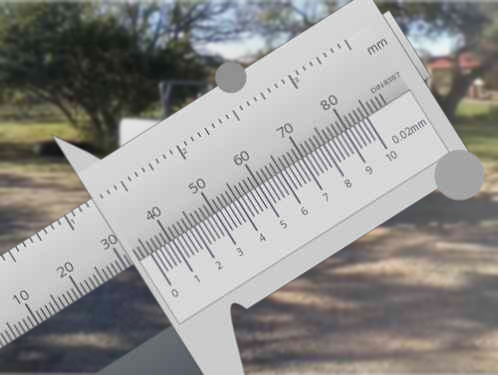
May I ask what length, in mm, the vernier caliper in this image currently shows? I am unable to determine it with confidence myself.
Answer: 35.5 mm
